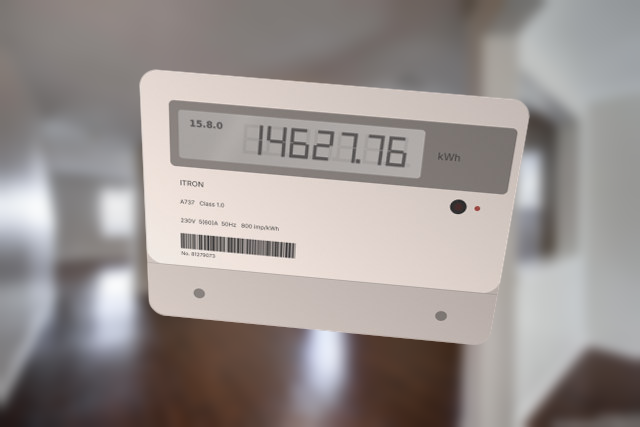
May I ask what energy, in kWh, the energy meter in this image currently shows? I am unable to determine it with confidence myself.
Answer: 14627.76 kWh
